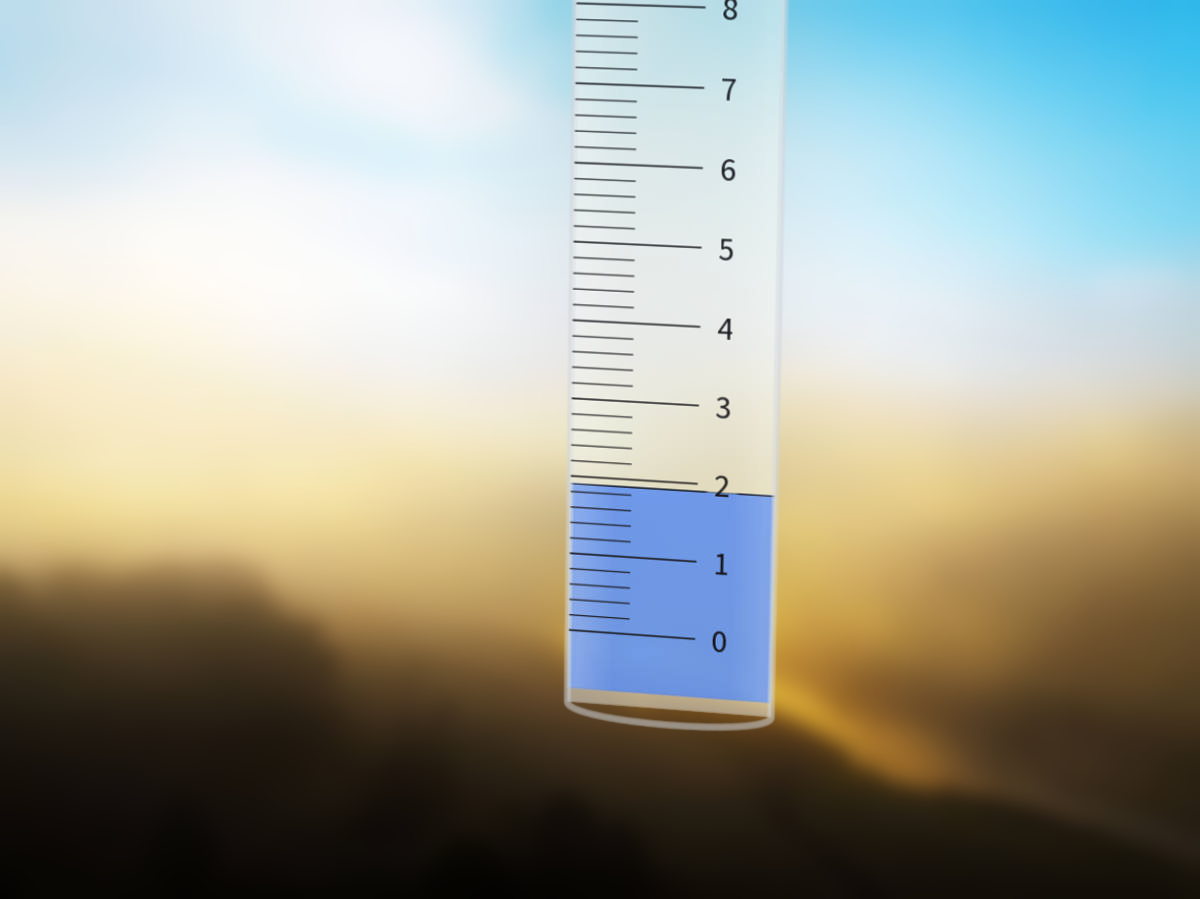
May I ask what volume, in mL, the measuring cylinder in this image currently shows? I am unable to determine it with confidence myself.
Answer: 1.9 mL
